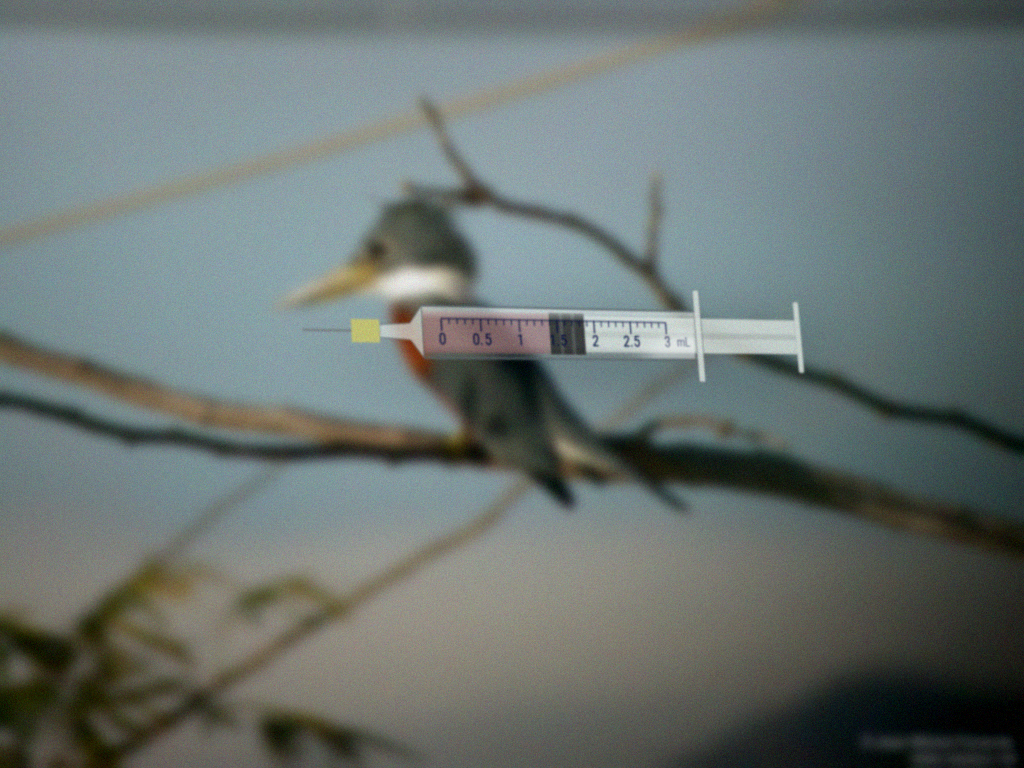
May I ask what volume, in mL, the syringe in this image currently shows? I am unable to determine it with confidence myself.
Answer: 1.4 mL
